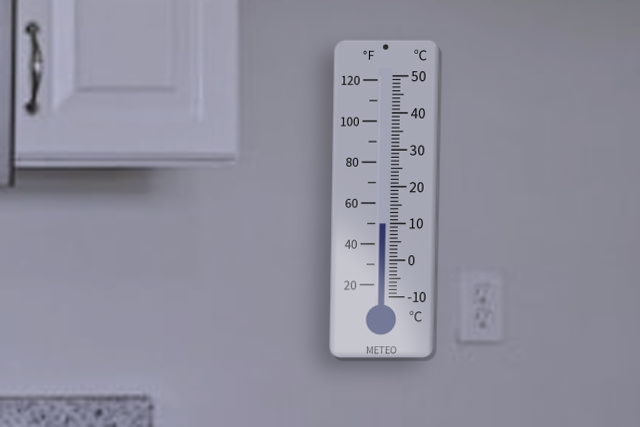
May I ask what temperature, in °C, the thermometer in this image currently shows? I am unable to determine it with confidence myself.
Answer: 10 °C
